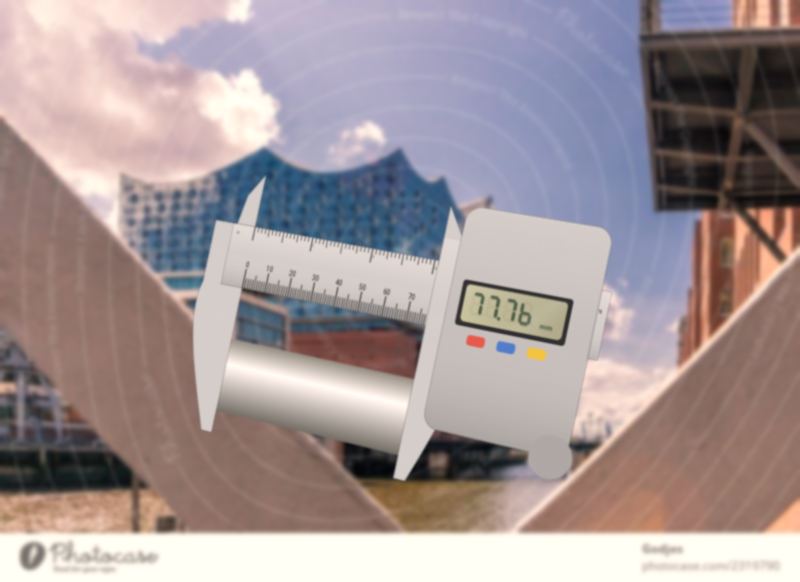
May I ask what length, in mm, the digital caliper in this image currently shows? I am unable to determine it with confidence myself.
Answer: 77.76 mm
